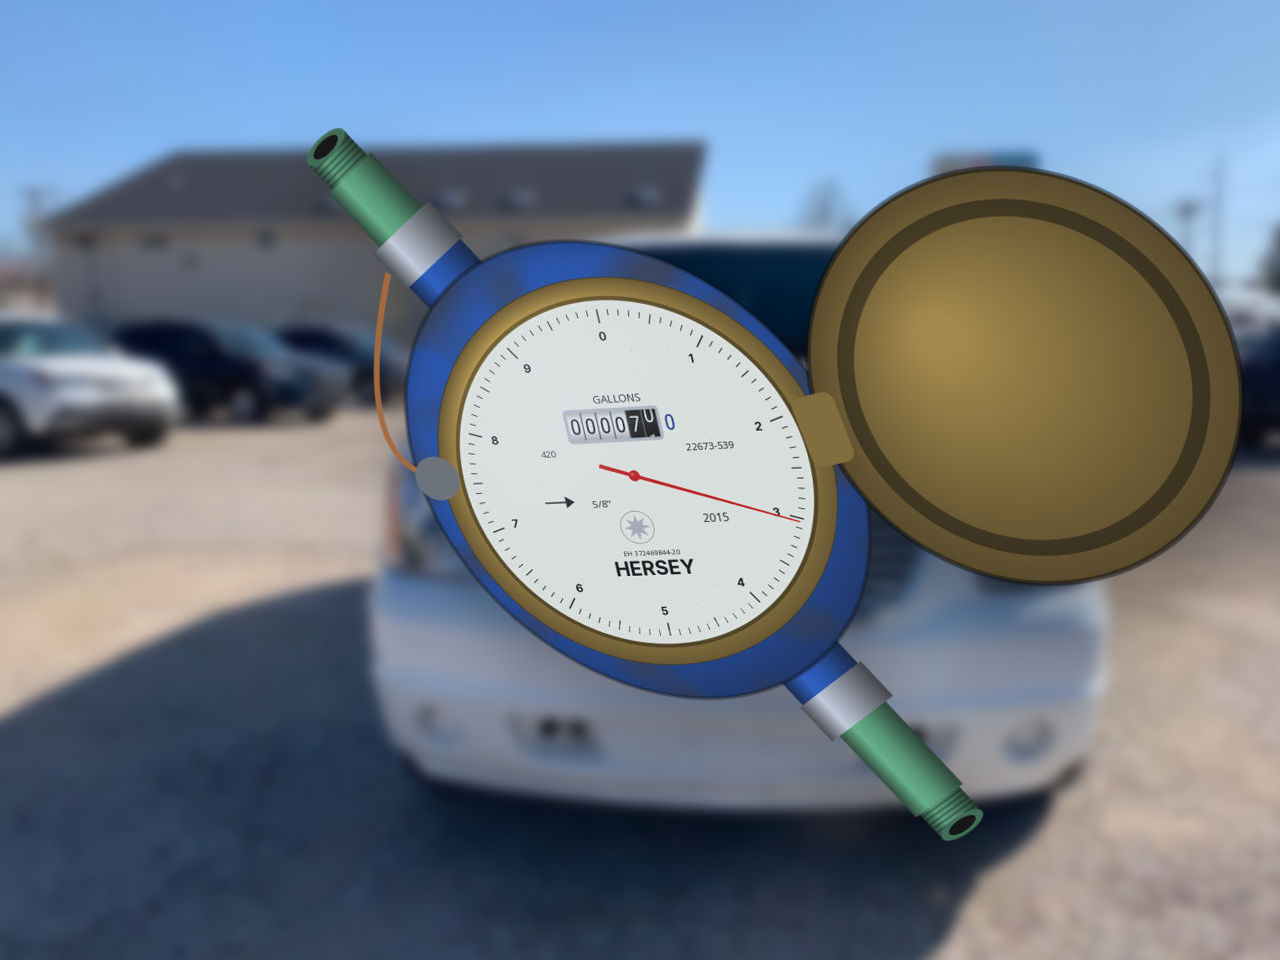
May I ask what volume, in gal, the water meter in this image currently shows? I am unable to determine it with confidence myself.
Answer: 703.0 gal
